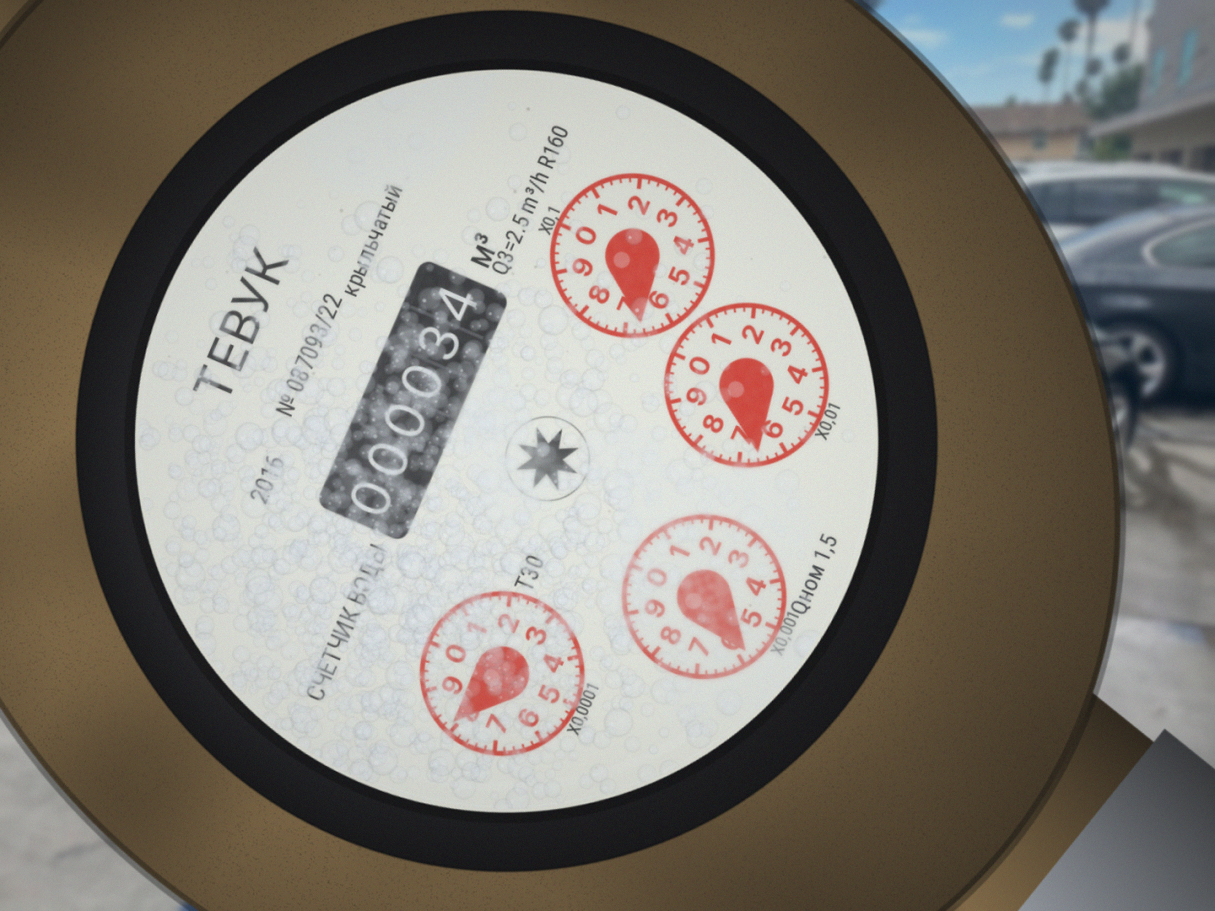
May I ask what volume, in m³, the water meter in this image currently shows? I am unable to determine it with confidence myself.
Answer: 34.6658 m³
